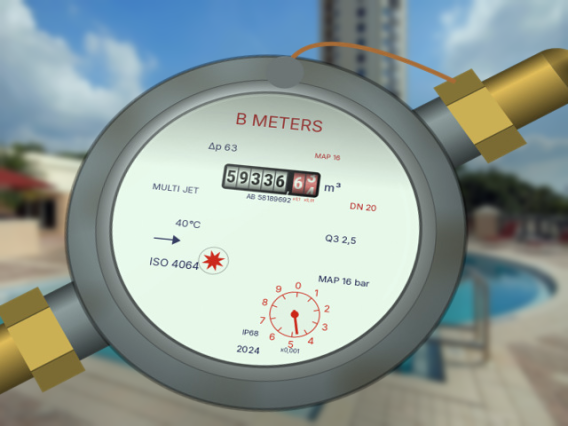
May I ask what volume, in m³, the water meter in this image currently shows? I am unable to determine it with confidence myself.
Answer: 59336.634 m³
